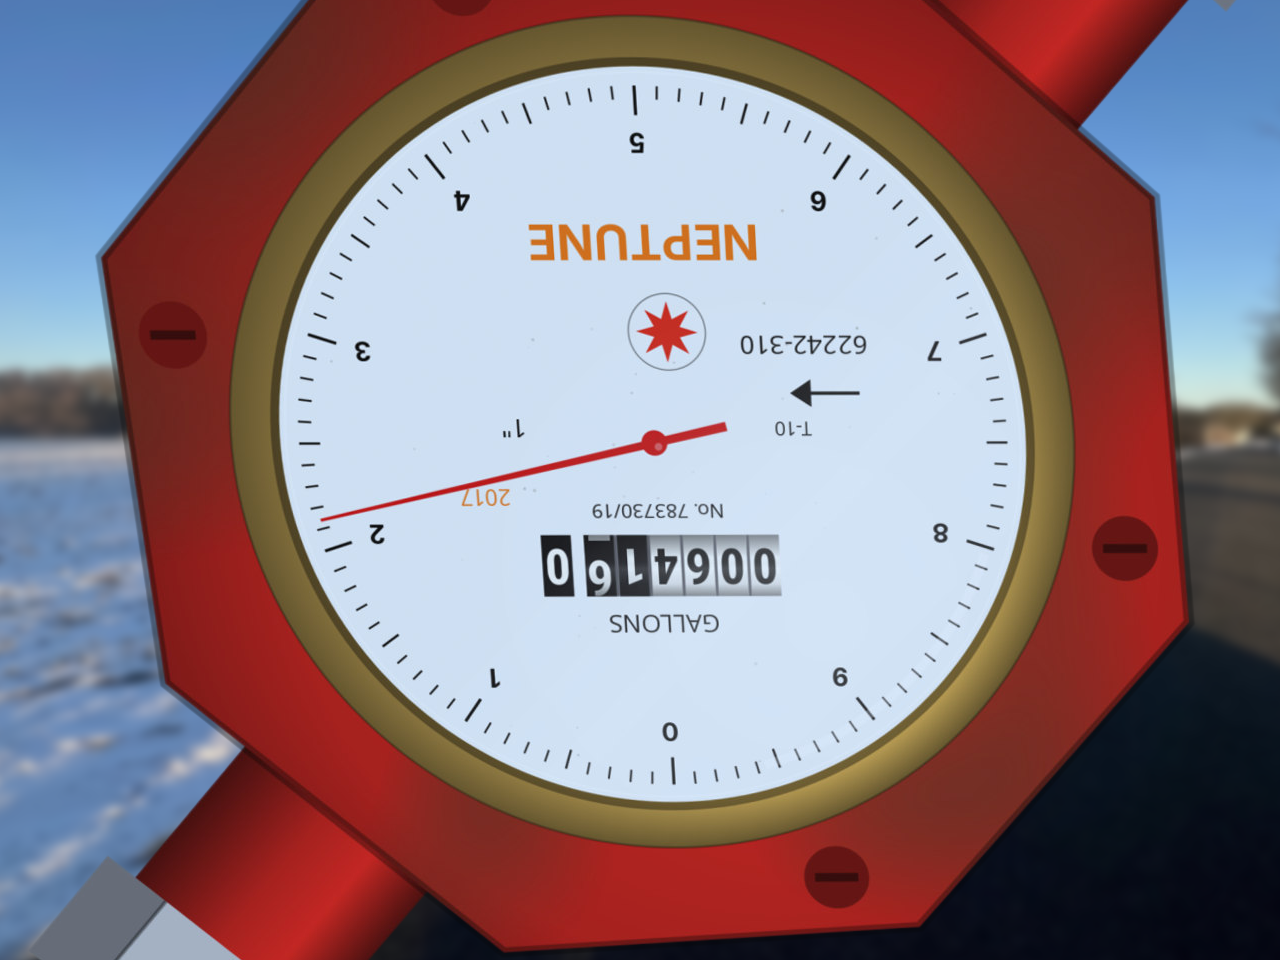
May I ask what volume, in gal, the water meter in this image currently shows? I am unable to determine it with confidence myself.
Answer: 64162.1 gal
